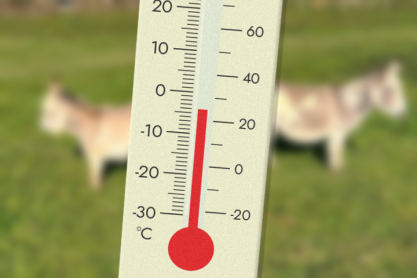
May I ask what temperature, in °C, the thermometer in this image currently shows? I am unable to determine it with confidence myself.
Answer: -4 °C
